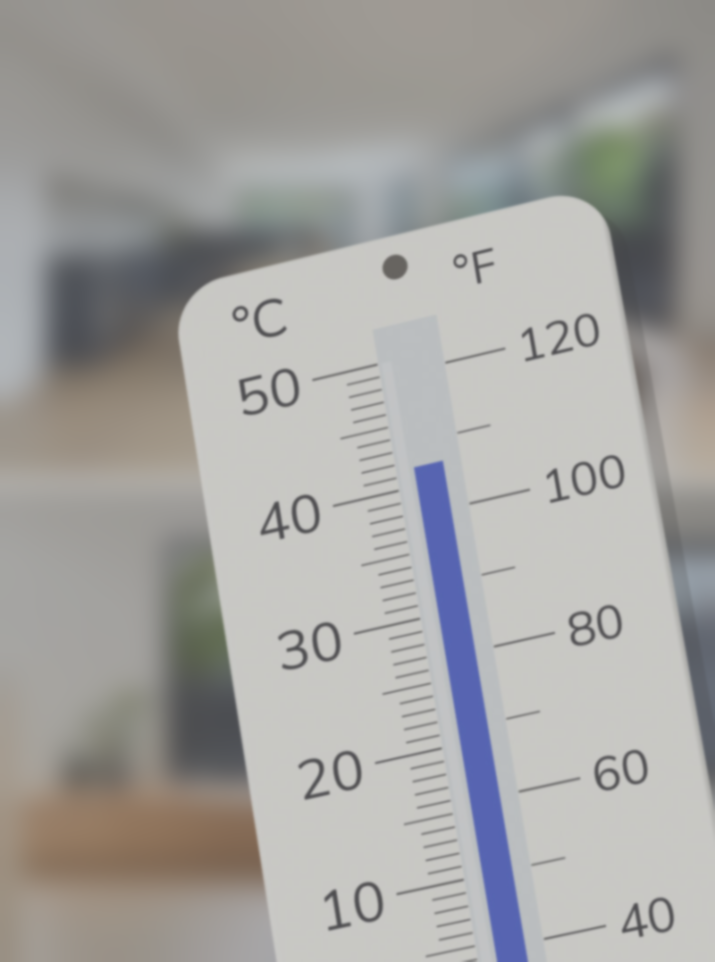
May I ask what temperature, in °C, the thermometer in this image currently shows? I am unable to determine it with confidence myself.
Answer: 41.5 °C
